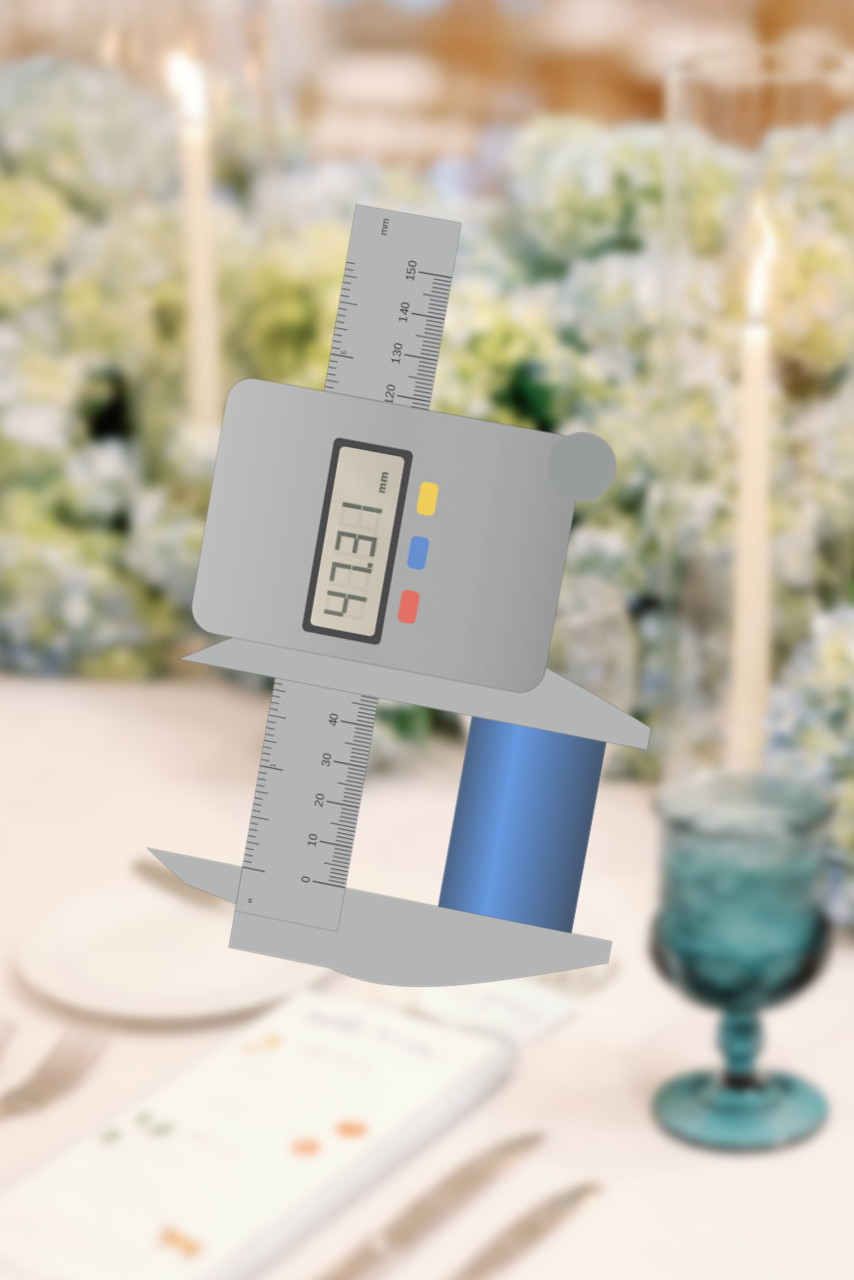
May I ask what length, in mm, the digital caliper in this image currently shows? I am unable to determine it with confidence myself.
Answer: 47.31 mm
